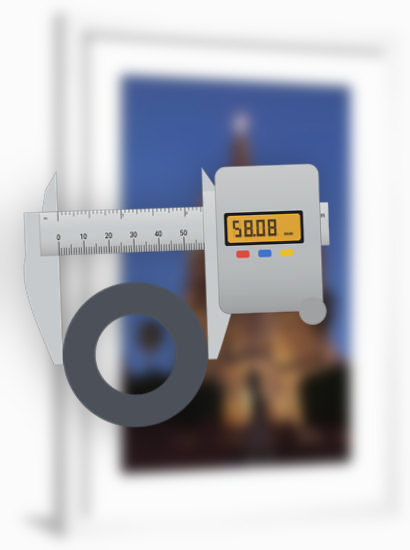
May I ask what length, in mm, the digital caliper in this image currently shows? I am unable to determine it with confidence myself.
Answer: 58.08 mm
